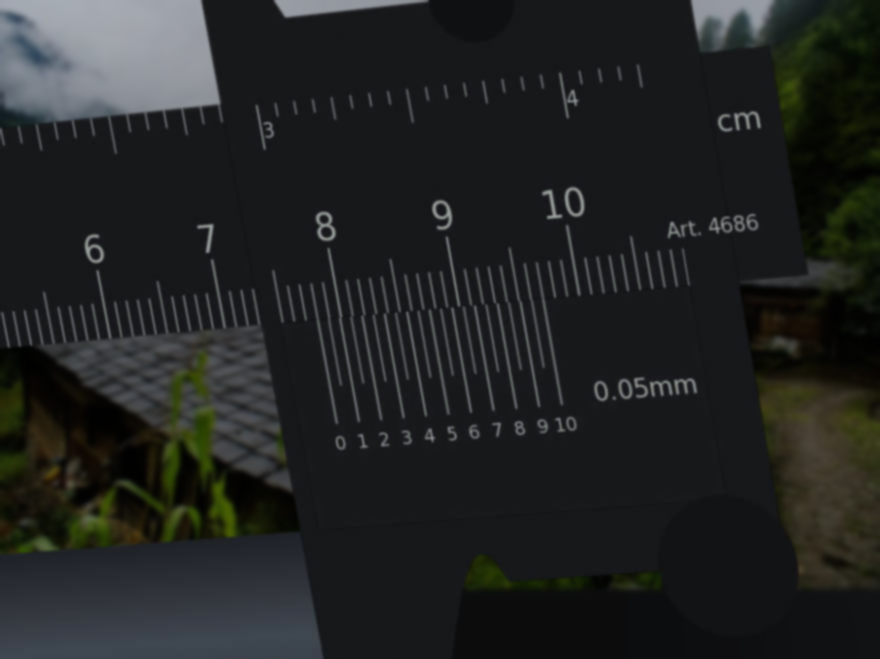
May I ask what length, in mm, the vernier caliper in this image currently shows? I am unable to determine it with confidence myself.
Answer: 78.0 mm
